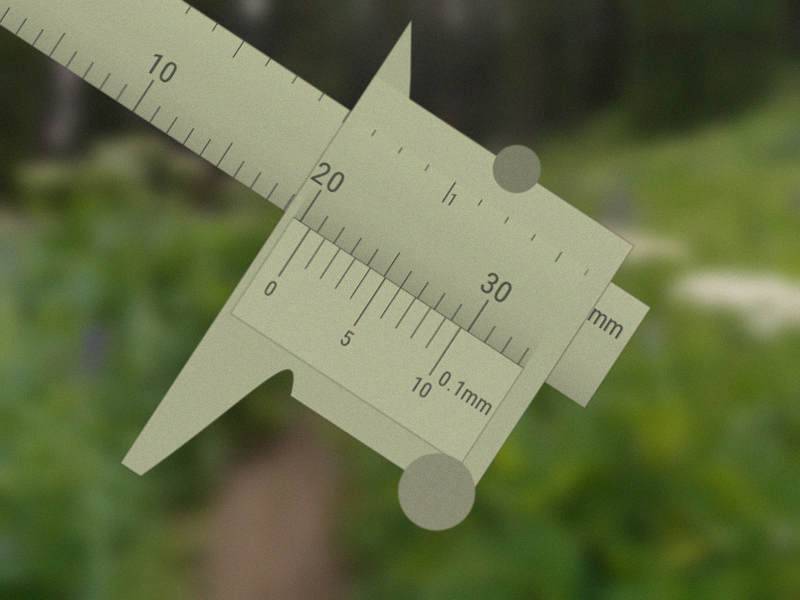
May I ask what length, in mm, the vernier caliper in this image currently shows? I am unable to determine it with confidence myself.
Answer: 20.6 mm
